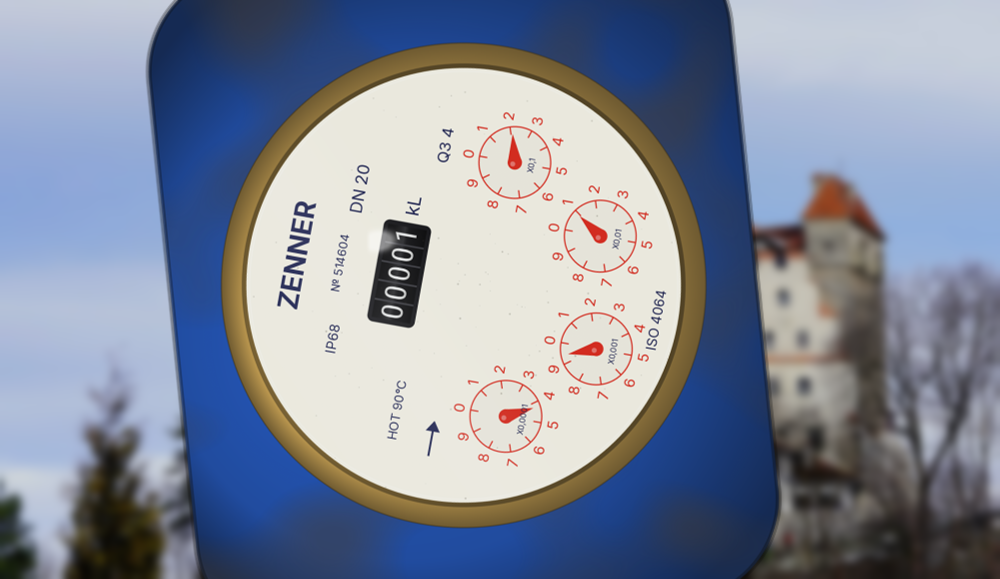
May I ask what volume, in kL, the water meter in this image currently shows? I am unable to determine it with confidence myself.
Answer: 1.2094 kL
